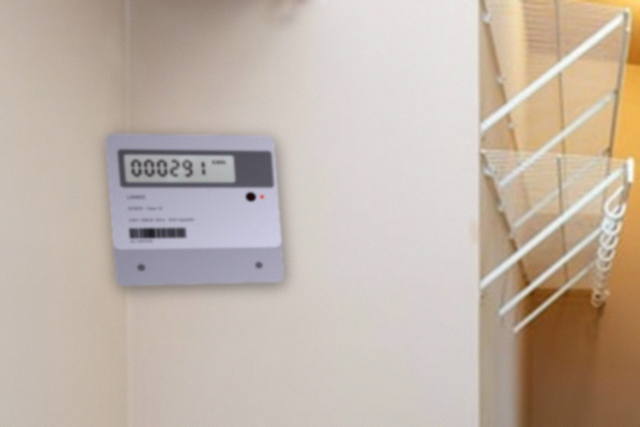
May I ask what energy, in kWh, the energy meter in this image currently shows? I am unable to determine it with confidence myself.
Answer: 291 kWh
